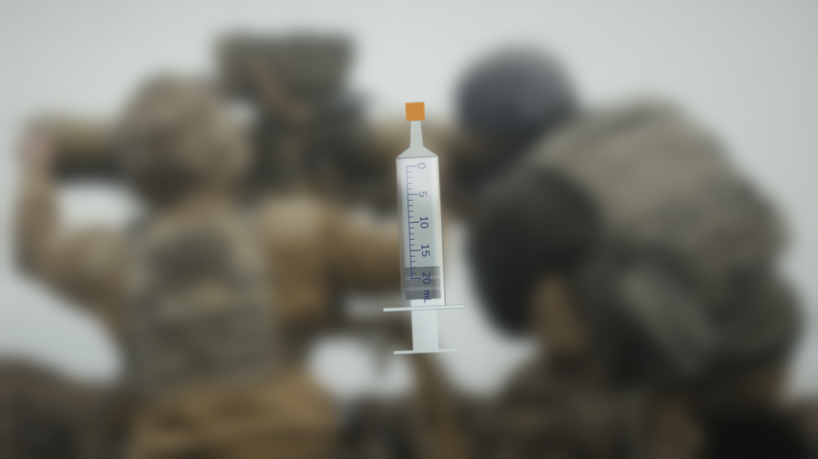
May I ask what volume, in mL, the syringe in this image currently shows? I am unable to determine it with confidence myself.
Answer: 18 mL
